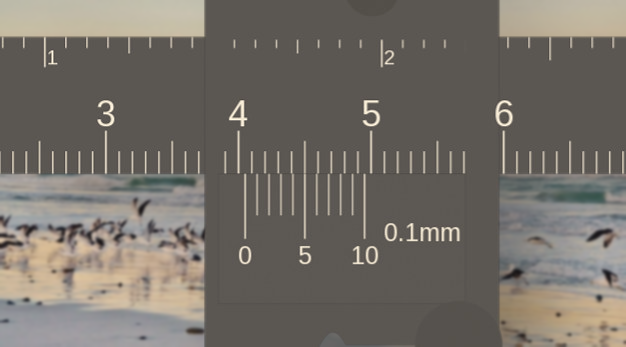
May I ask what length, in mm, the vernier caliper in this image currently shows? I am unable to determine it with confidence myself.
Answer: 40.5 mm
